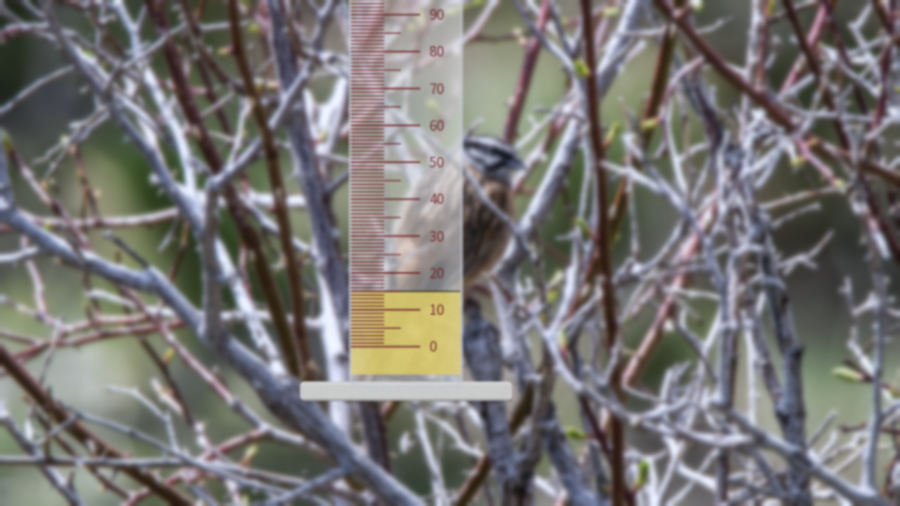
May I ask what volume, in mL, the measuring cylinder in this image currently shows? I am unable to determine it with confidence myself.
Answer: 15 mL
